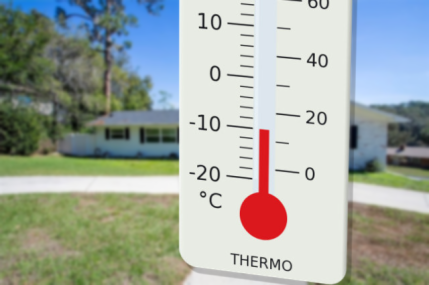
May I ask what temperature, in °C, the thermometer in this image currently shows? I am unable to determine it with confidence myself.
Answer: -10 °C
